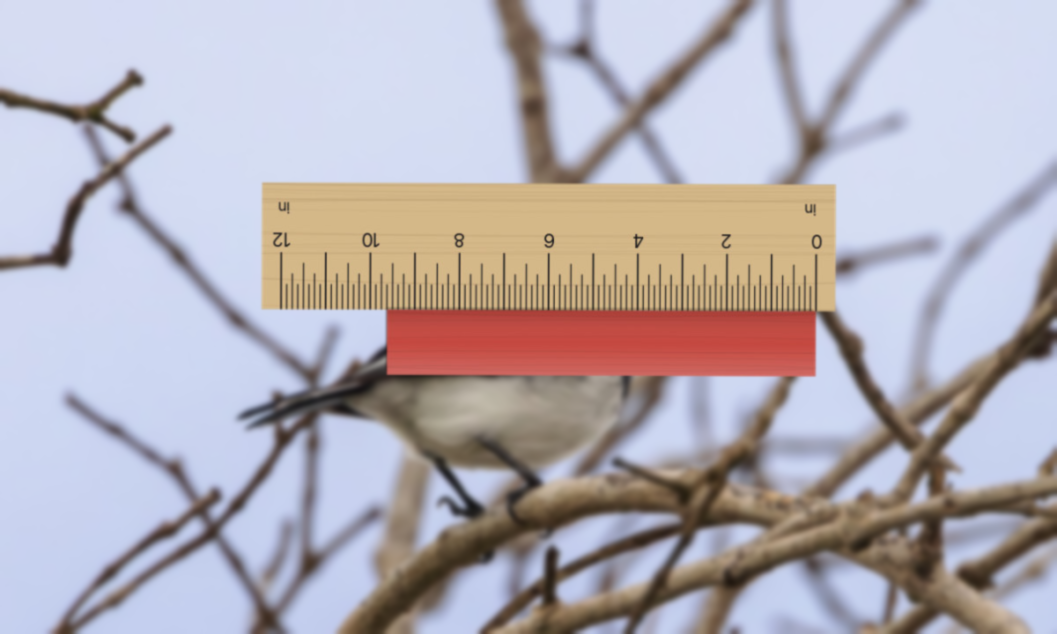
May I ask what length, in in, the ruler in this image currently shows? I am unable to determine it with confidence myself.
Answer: 9.625 in
